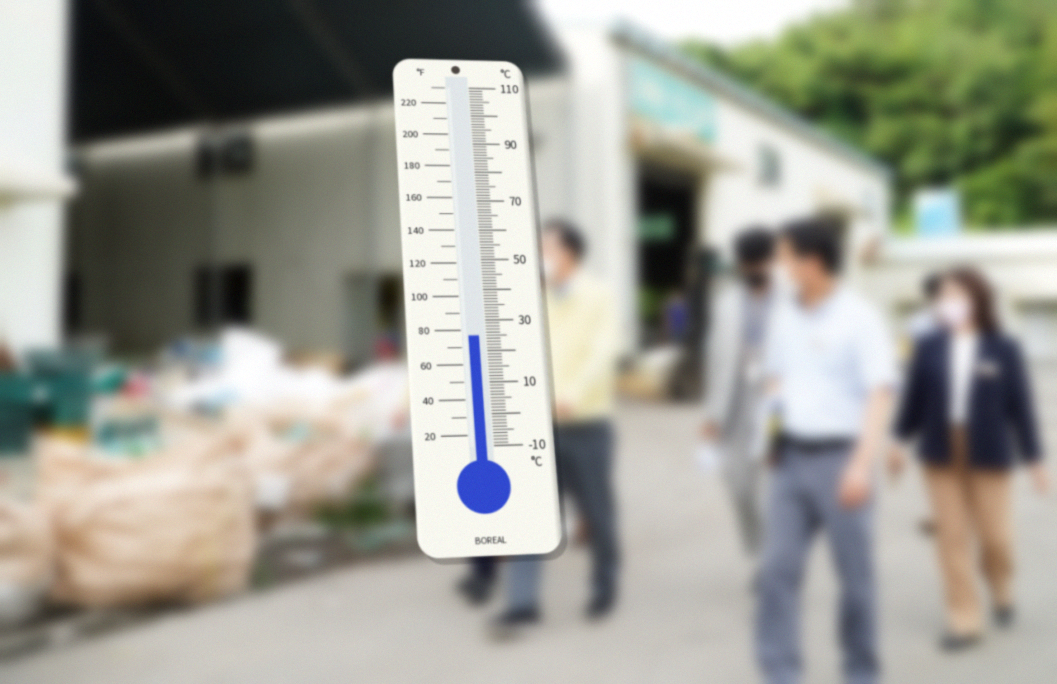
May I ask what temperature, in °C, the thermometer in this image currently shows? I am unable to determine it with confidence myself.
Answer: 25 °C
